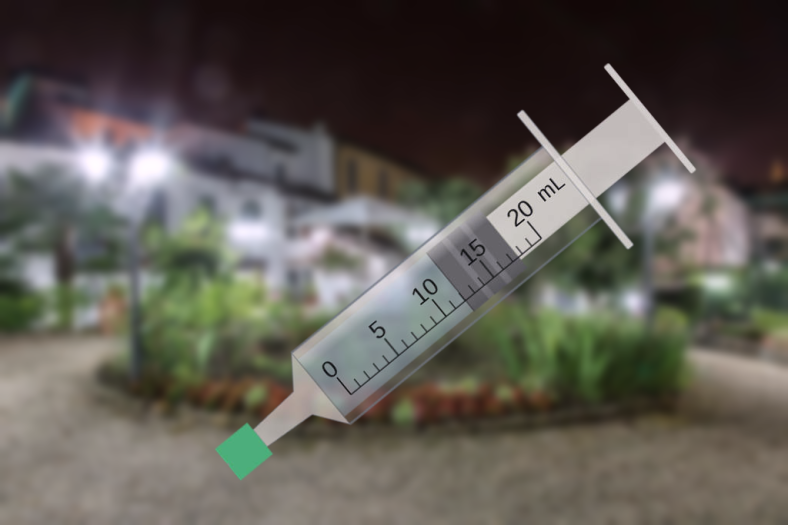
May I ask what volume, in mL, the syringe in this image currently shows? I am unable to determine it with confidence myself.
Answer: 12 mL
